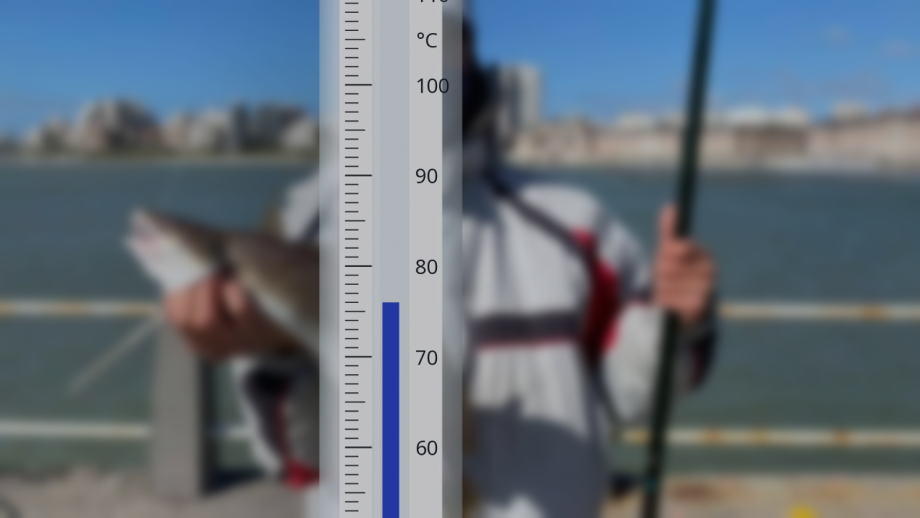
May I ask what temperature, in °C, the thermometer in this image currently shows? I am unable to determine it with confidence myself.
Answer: 76 °C
